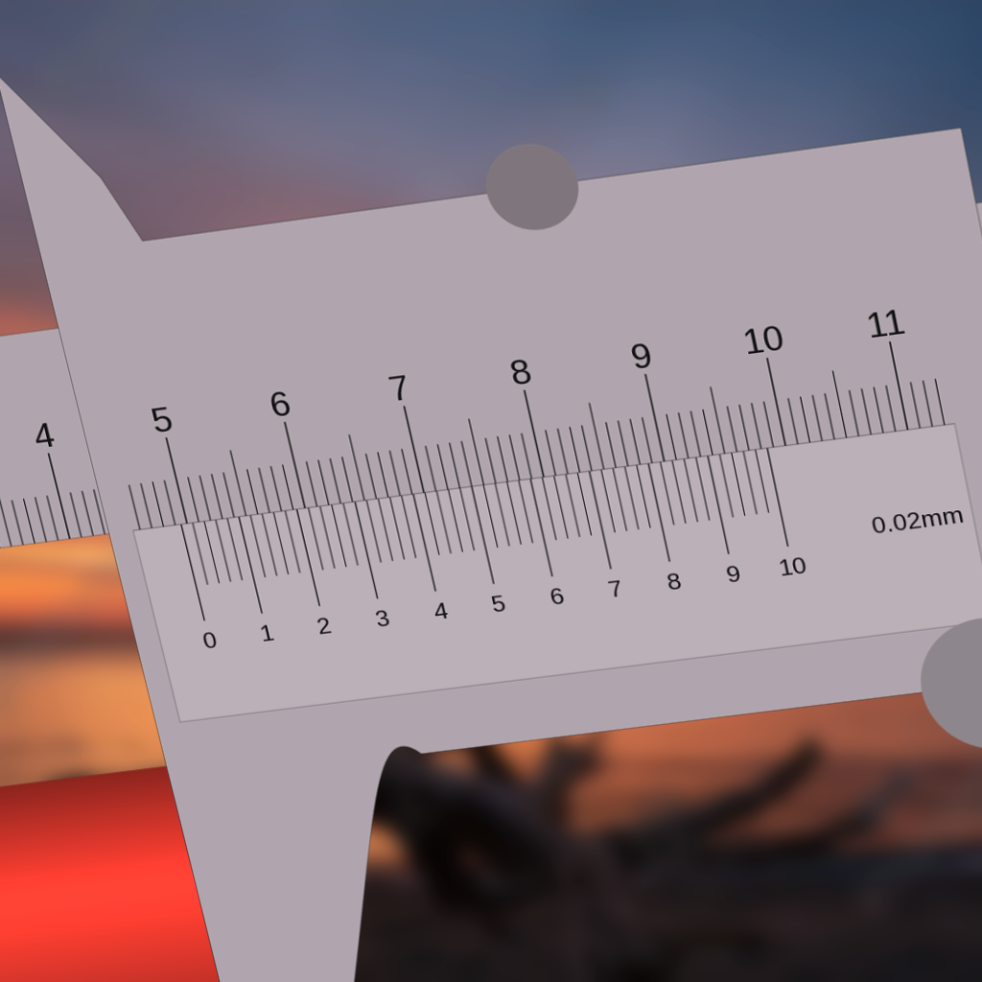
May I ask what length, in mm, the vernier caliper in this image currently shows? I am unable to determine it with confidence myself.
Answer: 49.5 mm
